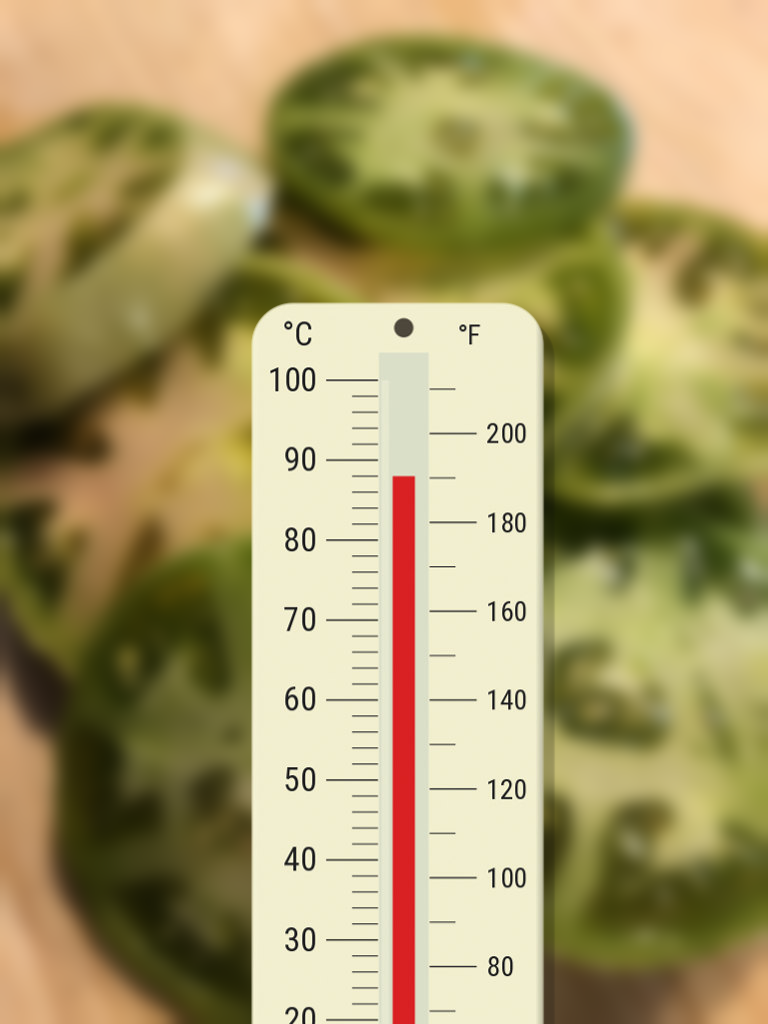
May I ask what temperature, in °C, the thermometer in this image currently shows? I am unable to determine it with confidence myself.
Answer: 88 °C
